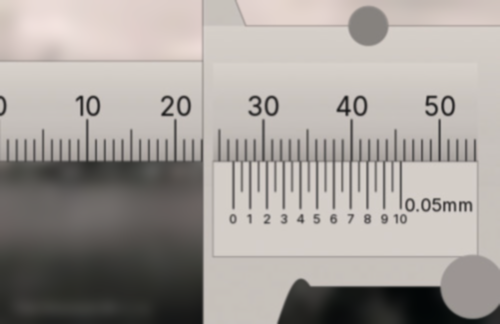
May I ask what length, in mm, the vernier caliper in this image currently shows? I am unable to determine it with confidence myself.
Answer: 26.6 mm
